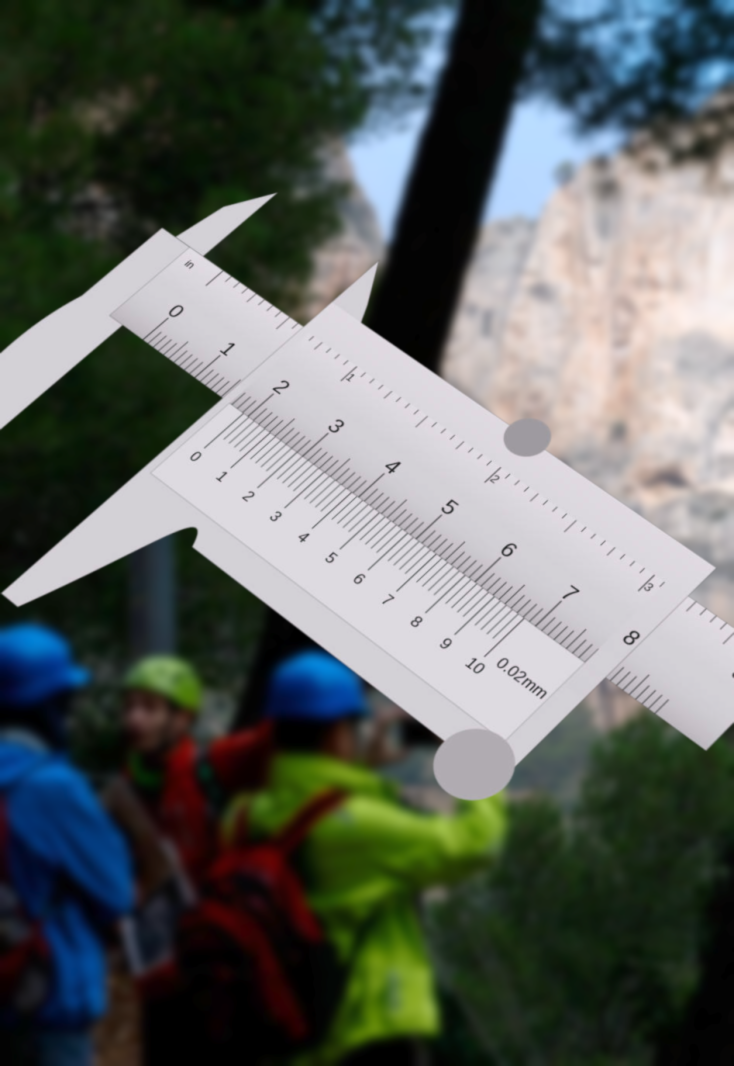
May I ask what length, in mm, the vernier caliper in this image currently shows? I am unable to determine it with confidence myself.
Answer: 19.2 mm
